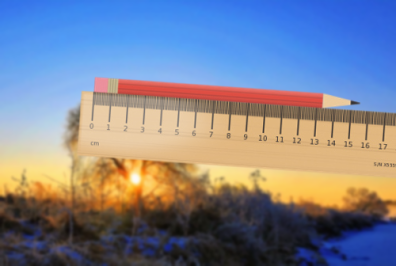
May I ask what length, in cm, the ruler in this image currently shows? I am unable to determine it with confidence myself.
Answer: 15.5 cm
